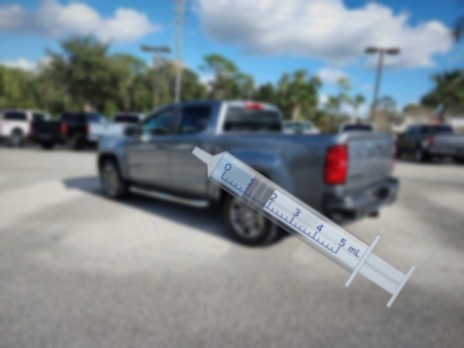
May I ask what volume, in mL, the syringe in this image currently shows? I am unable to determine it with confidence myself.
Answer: 1 mL
